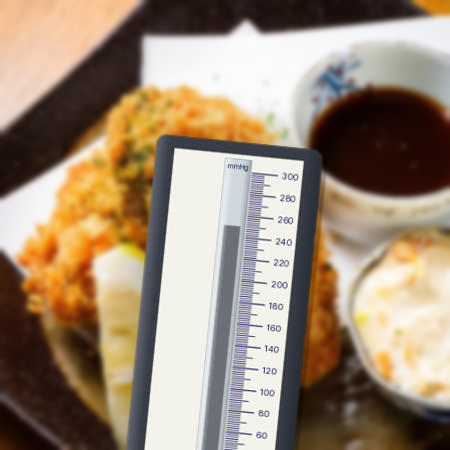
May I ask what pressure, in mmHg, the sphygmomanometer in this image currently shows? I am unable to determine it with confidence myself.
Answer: 250 mmHg
